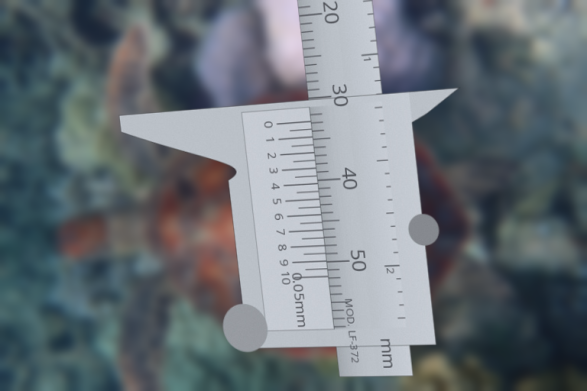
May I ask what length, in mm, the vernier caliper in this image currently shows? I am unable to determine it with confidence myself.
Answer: 32.8 mm
